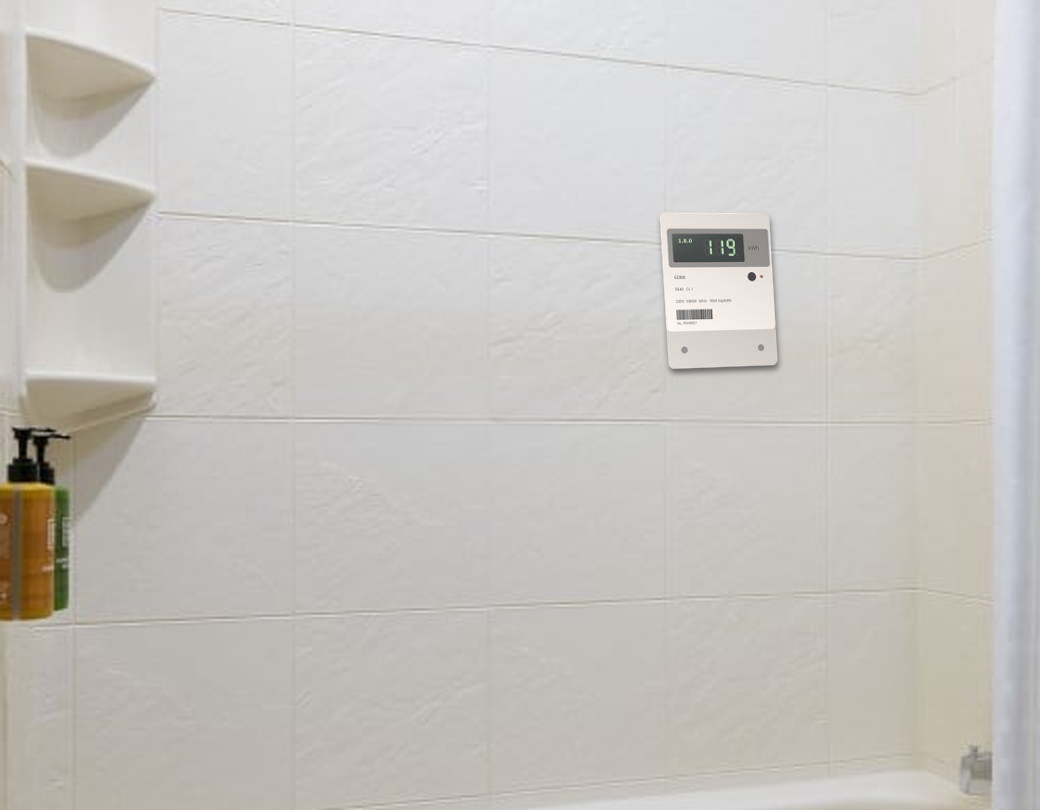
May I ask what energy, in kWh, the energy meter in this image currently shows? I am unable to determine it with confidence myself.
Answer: 119 kWh
